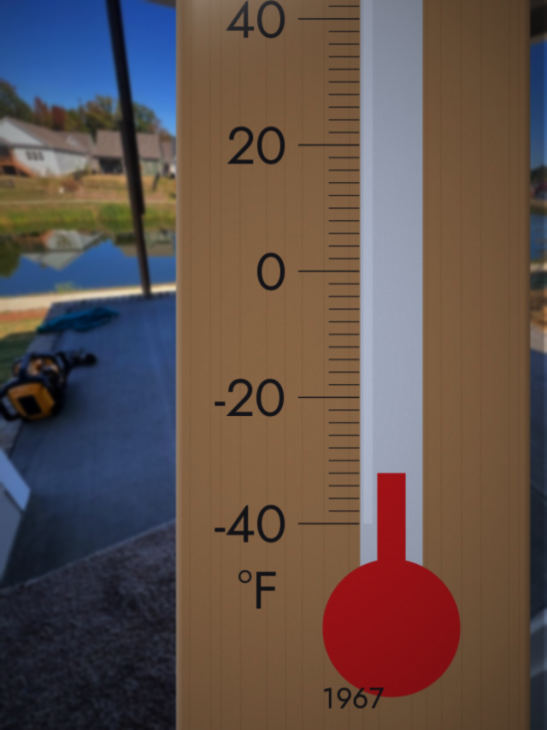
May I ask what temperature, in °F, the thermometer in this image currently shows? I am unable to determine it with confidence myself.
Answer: -32 °F
